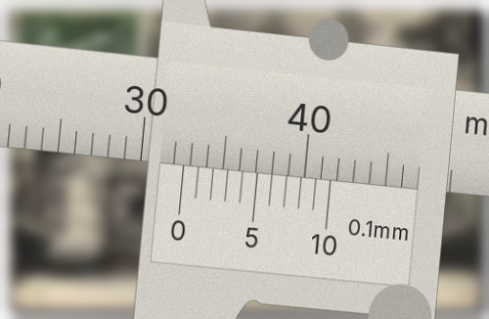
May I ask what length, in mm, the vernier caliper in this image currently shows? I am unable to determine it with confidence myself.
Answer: 32.6 mm
